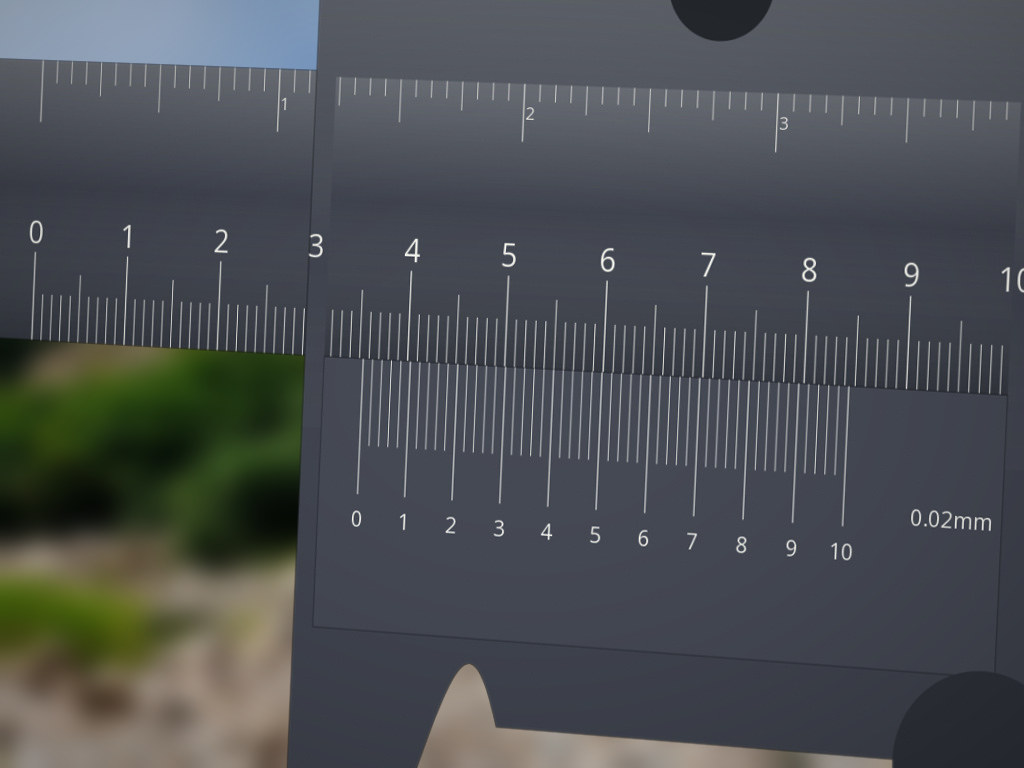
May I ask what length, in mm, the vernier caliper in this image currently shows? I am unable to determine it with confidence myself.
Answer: 35.4 mm
